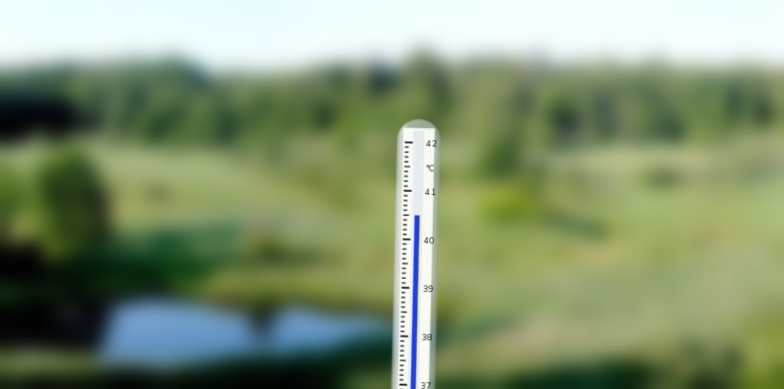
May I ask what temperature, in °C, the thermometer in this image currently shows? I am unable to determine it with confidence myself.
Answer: 40.5 °C
